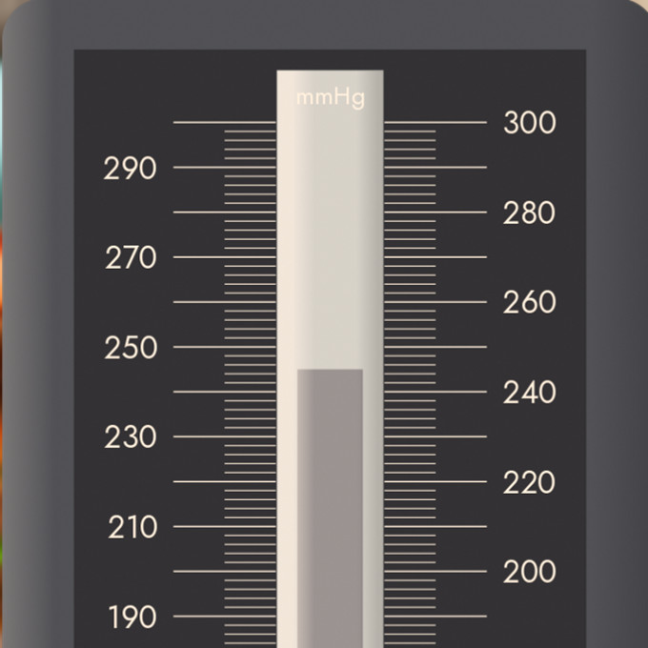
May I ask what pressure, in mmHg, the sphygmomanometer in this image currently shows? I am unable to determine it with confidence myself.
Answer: 245 mmHg
